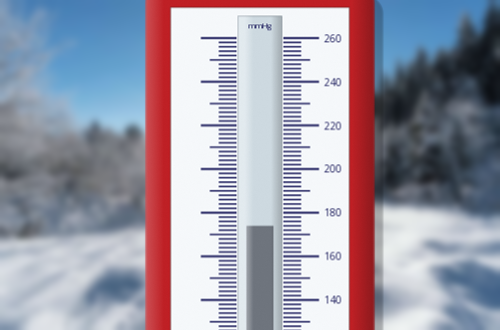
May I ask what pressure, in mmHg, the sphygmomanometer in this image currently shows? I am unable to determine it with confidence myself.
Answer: 174 mmHg
